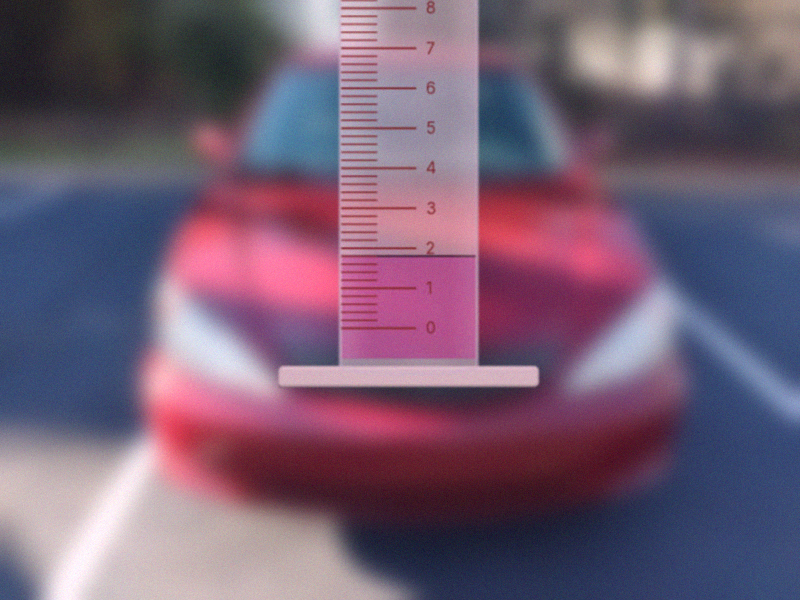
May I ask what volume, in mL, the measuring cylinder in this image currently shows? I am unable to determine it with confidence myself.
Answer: 1.8 mL
